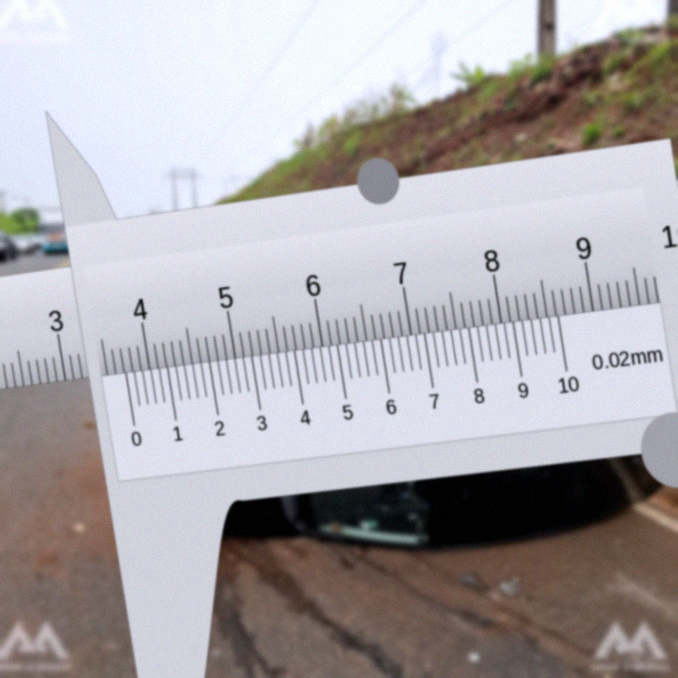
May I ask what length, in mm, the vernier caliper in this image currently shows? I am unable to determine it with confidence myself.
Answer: 37.2 mm
